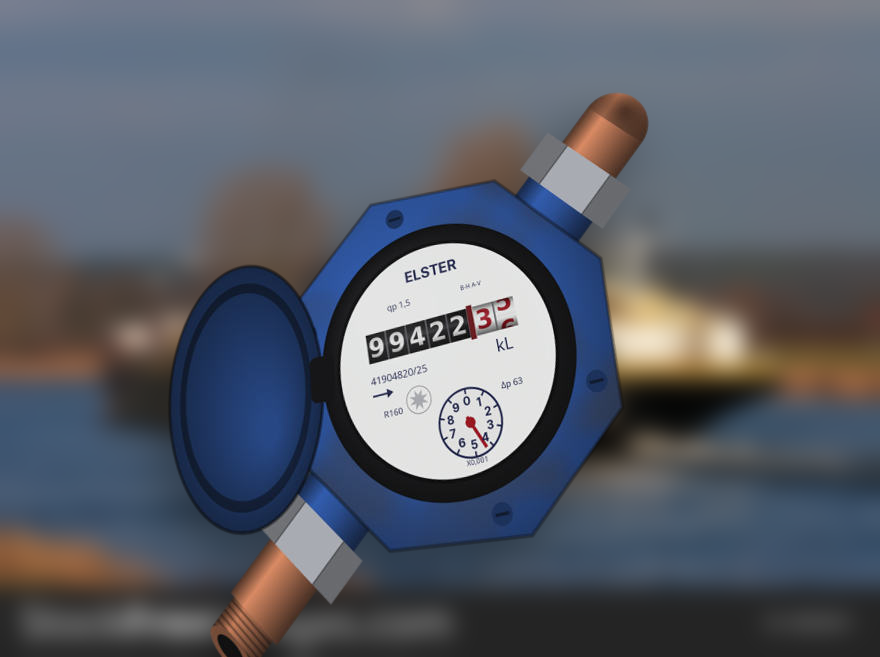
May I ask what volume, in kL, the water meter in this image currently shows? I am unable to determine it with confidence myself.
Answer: 99422.354 kL
